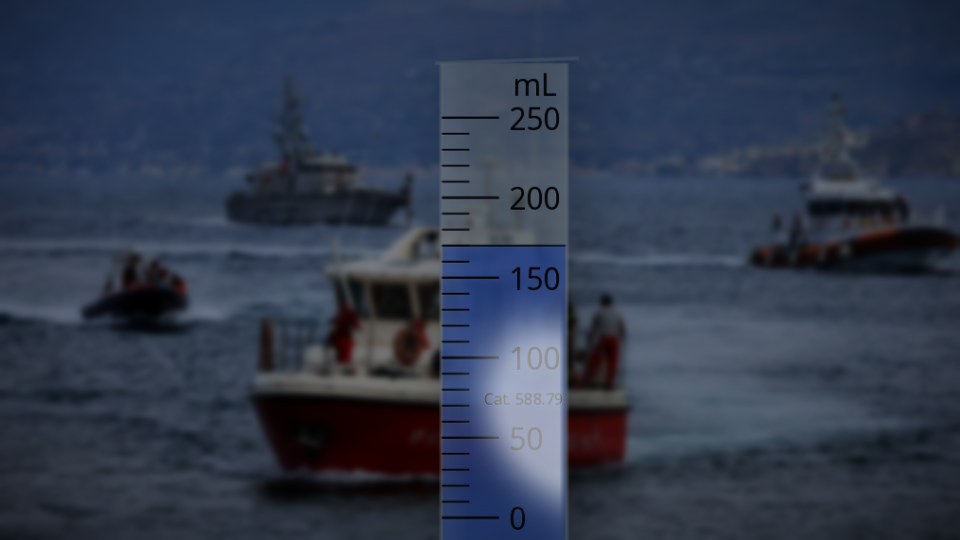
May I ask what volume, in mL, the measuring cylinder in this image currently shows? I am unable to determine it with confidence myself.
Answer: 170 mL
